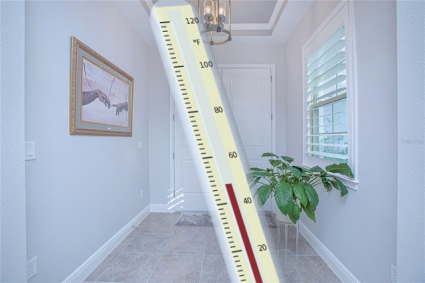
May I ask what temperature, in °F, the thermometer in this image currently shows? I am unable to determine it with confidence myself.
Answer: 48 °F
